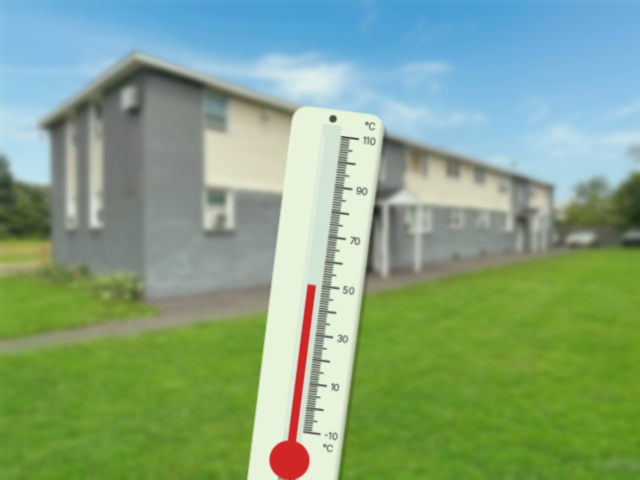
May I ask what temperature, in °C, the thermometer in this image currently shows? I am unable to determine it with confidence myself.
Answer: 50 °C
